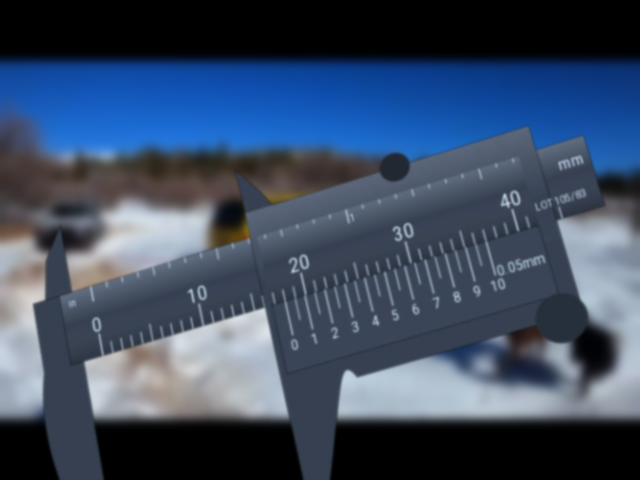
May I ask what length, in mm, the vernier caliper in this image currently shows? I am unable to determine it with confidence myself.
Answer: 18.0 mm
